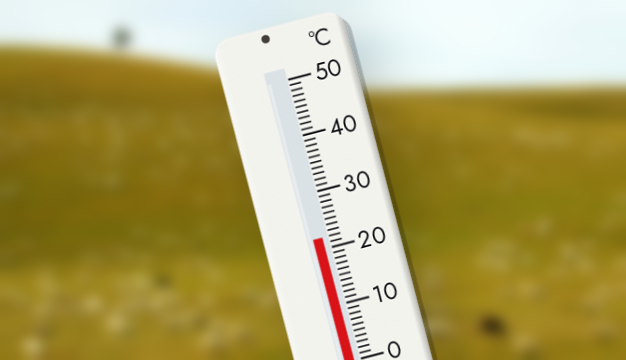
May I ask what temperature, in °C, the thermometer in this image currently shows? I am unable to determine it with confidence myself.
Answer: 22 °C
